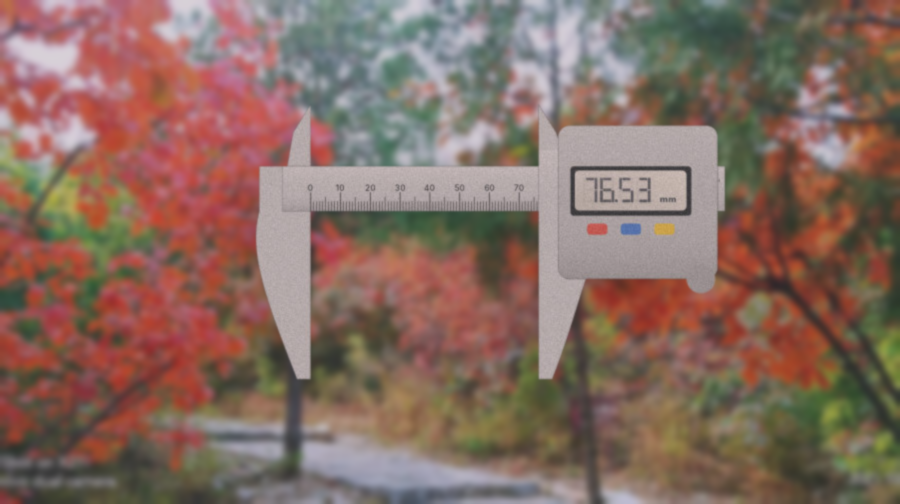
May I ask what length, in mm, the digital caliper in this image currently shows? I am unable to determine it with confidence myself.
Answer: 76.53 mm
